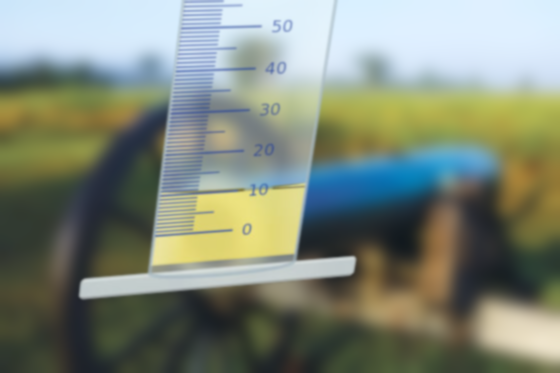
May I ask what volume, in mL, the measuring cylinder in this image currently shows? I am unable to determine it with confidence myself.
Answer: 10 mL
